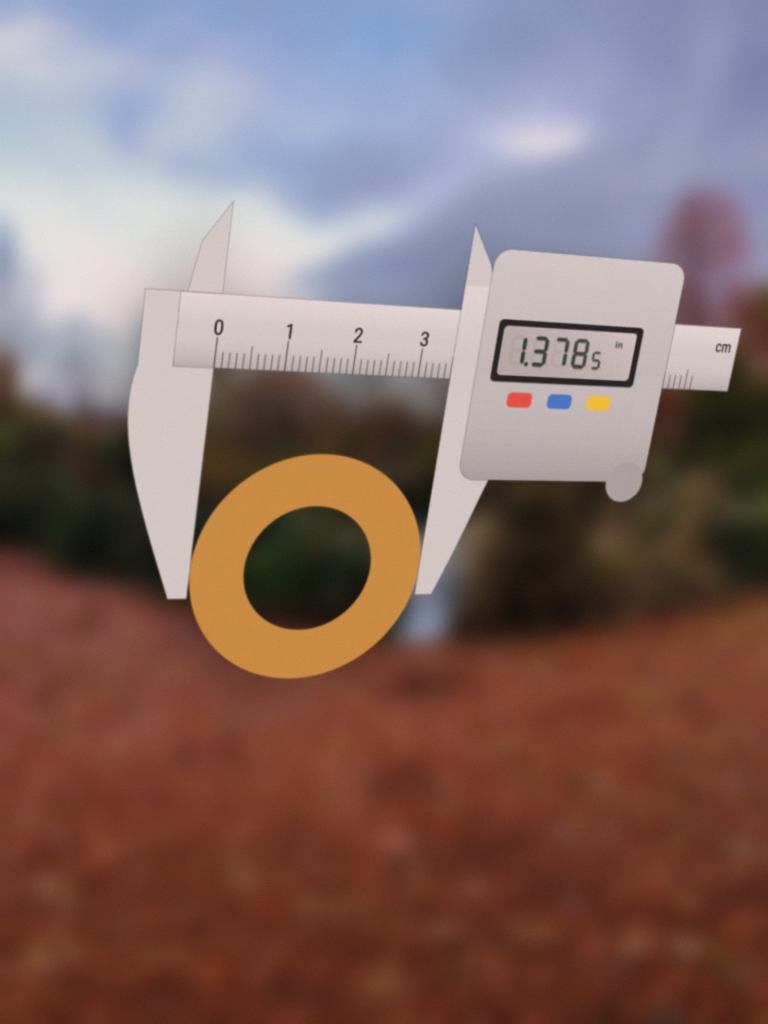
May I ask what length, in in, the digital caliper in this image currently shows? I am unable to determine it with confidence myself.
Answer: 1.3785 in
